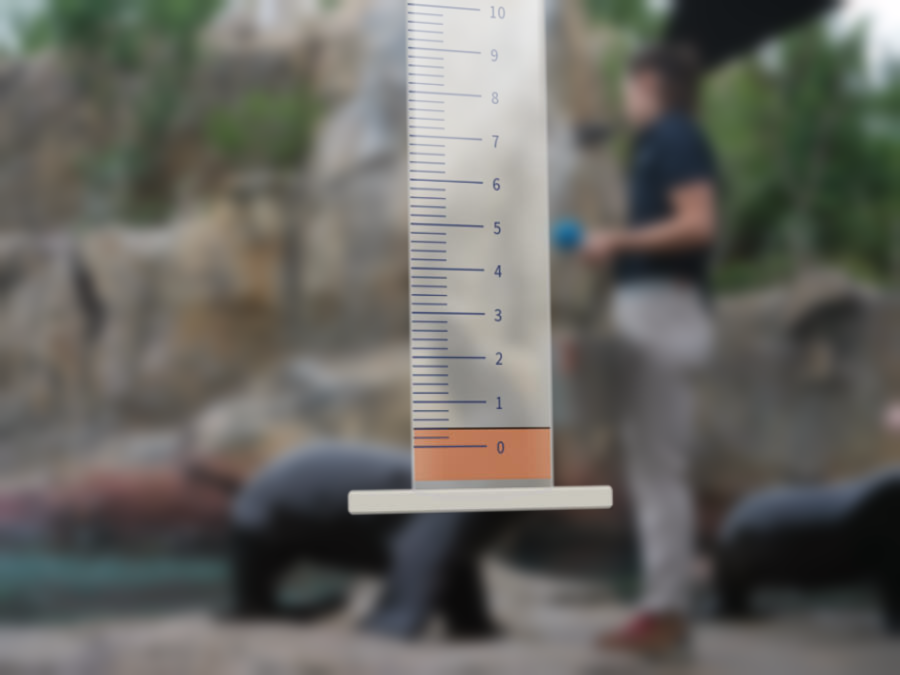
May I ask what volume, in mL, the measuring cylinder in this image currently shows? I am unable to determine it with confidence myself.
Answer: 0.4 mL
